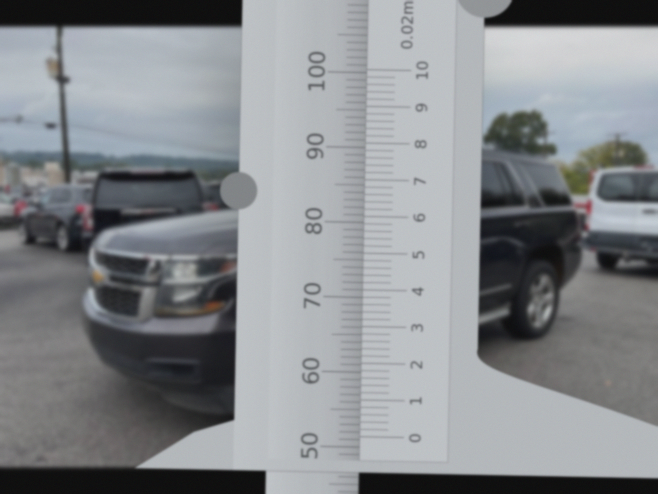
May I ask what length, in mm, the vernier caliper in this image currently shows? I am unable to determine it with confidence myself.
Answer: 51.4 mm
